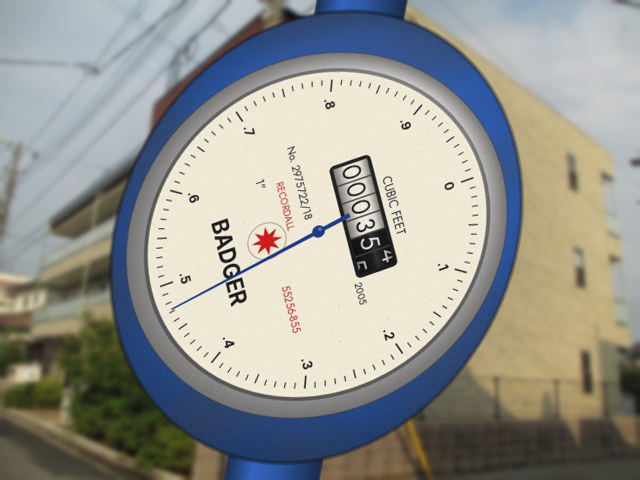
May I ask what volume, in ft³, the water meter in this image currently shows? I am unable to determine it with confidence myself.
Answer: 354.47 ft³
